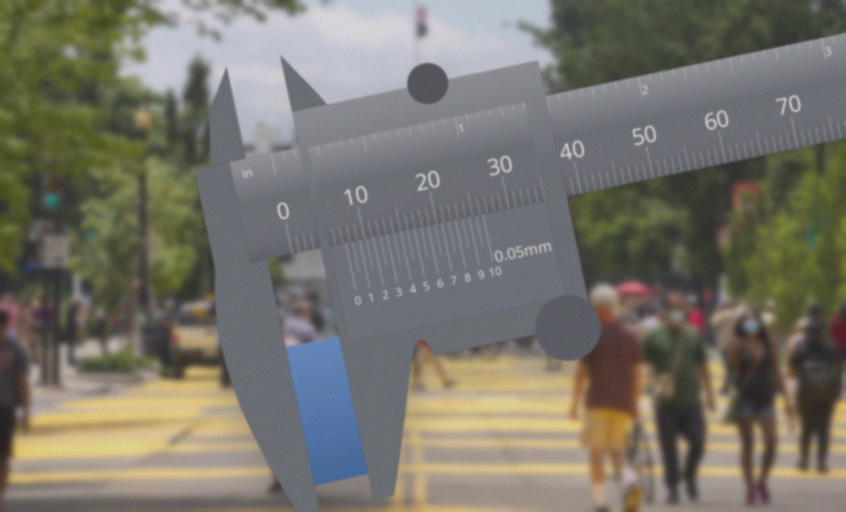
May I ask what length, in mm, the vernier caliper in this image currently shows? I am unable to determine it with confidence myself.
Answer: 7.4 mm
